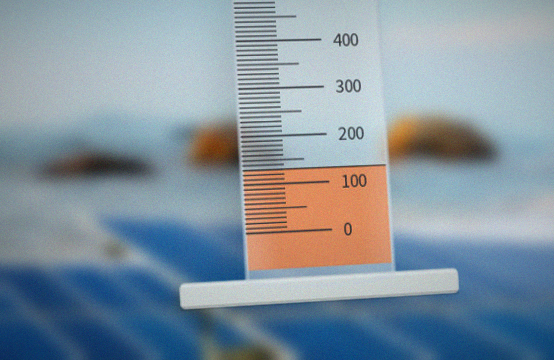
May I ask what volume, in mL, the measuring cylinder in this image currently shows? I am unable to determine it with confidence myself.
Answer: 130 mL
